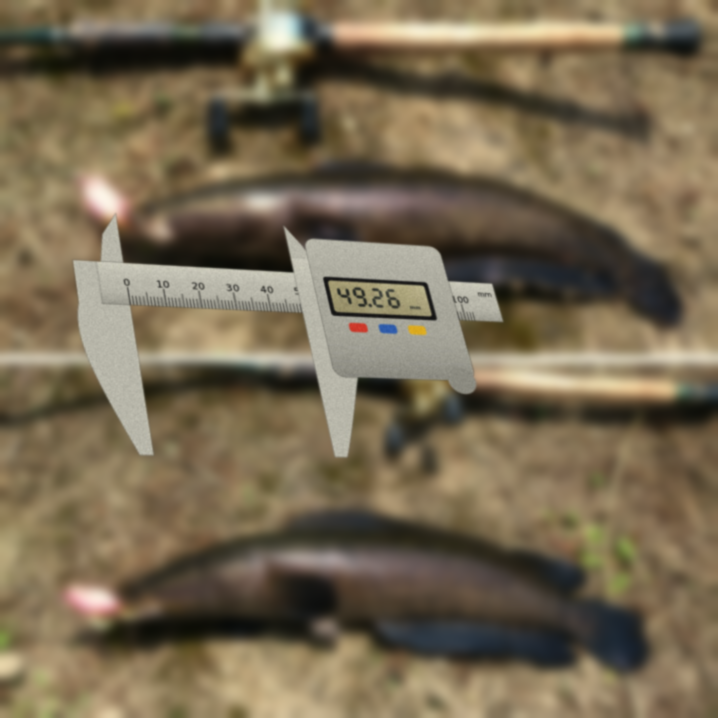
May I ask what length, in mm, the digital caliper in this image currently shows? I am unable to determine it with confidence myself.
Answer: 49.26 mm
